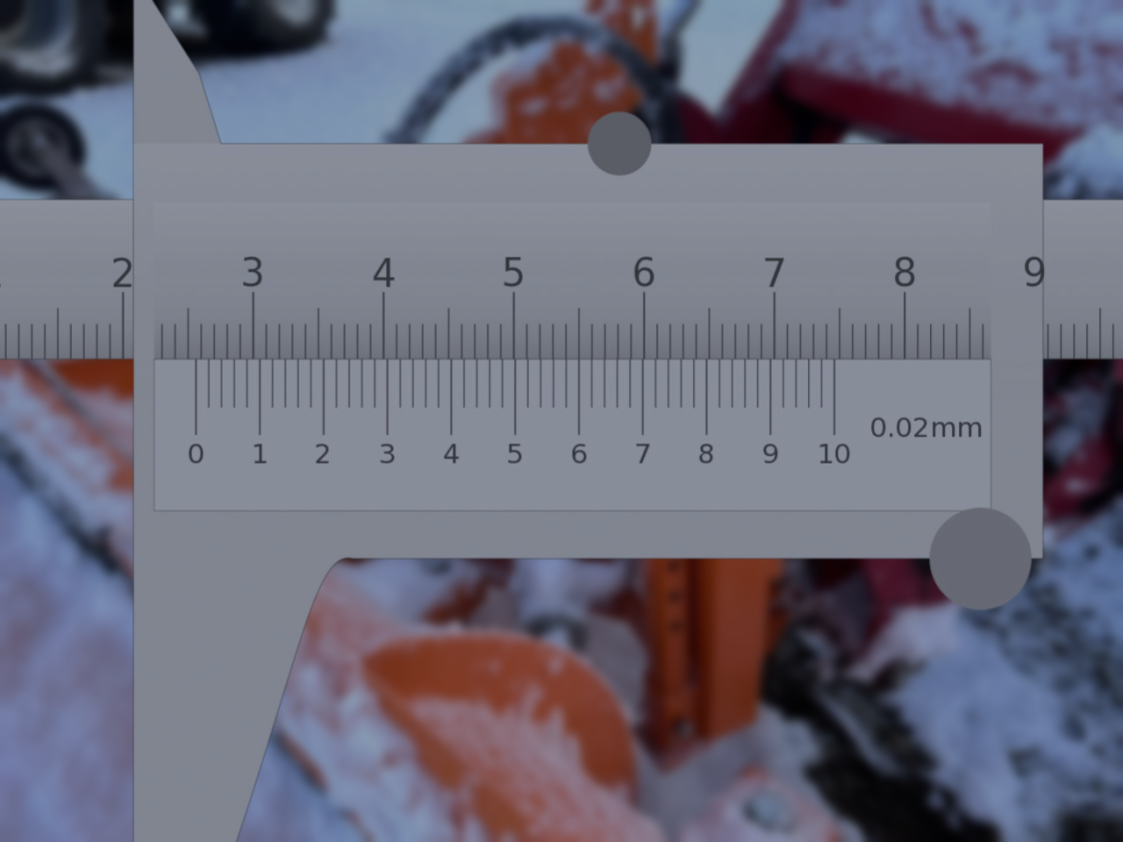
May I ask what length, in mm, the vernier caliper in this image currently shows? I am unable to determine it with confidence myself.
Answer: 25.6 mm
